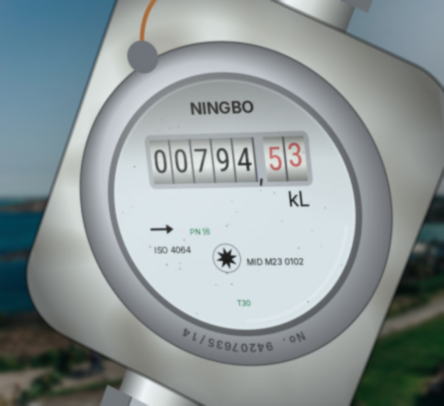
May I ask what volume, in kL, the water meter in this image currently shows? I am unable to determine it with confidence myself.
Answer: 794.53 kL
